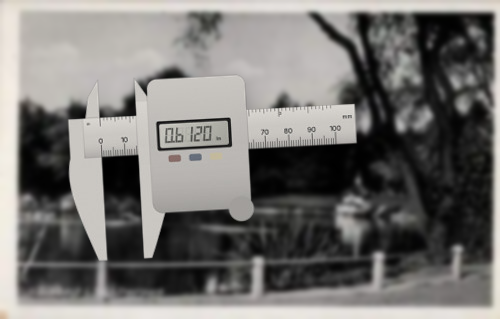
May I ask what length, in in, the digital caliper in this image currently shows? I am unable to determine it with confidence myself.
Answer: 0.6120 in
